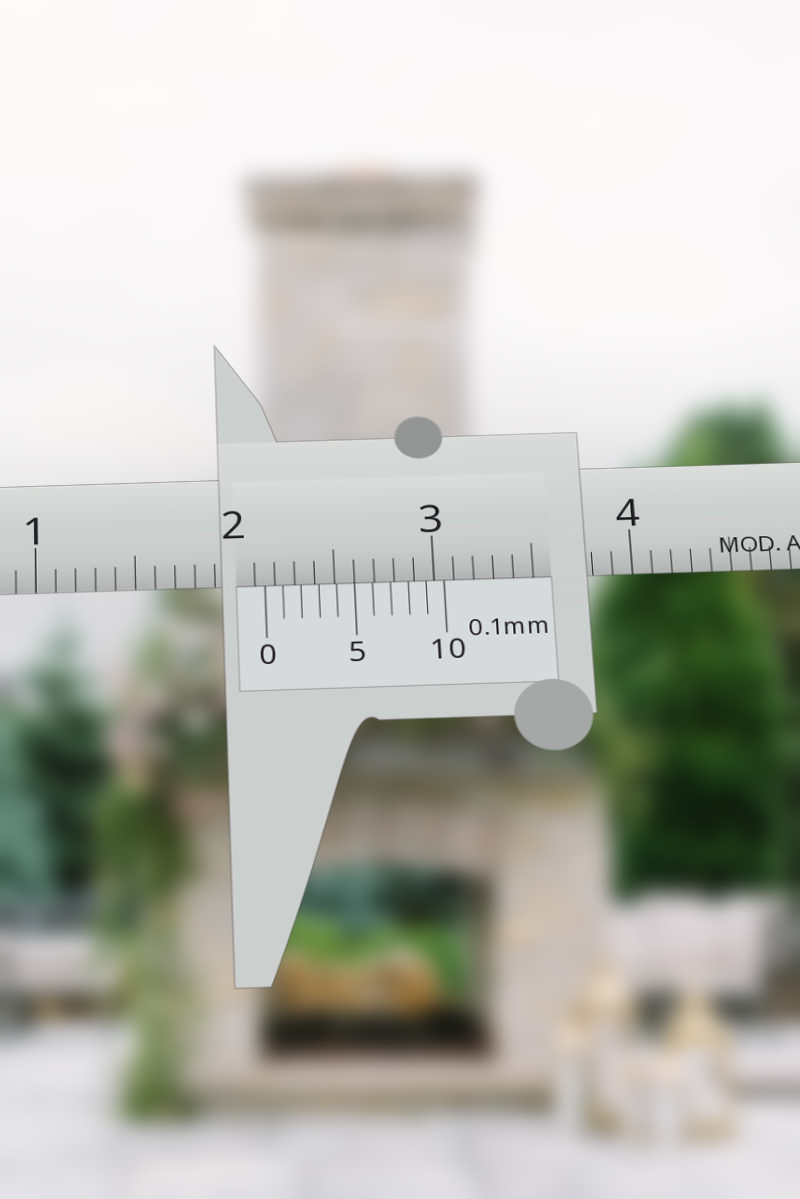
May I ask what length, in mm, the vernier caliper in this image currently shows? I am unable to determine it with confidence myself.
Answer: 21.5 mm
